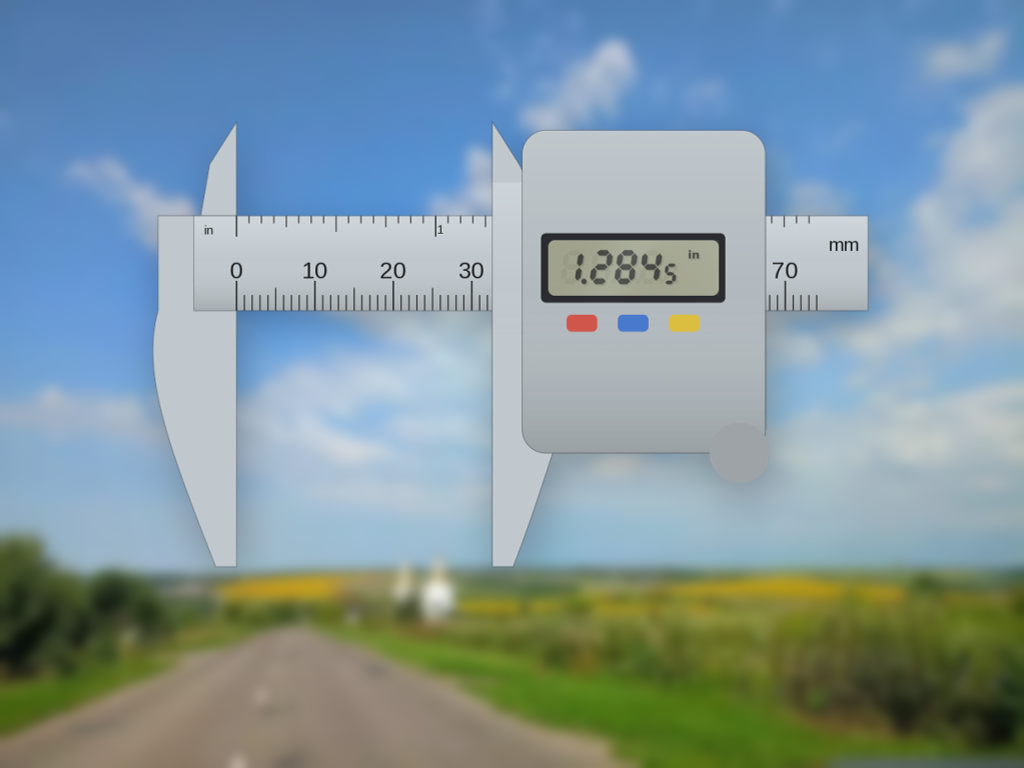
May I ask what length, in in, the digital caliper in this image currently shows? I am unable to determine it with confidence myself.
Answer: 1.2845 in
